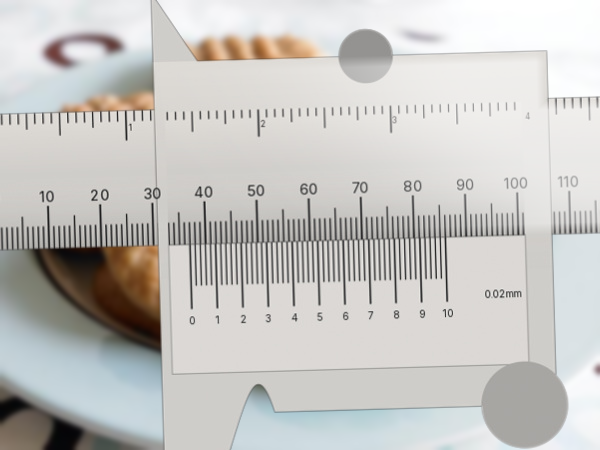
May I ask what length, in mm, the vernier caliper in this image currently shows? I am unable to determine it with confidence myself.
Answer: 37.0 mm
